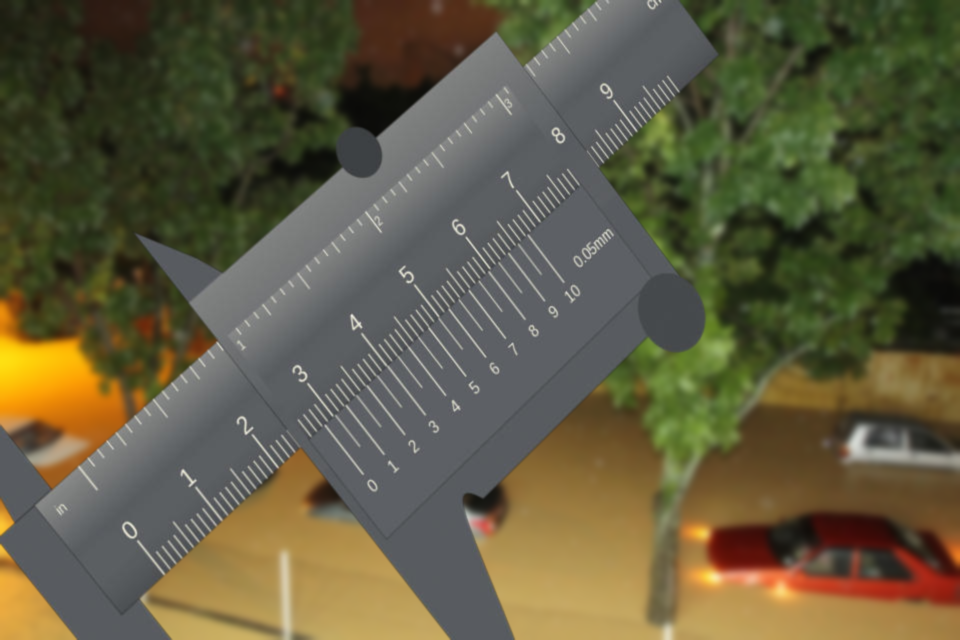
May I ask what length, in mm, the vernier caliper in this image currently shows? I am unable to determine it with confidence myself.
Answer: 28.4 mm
